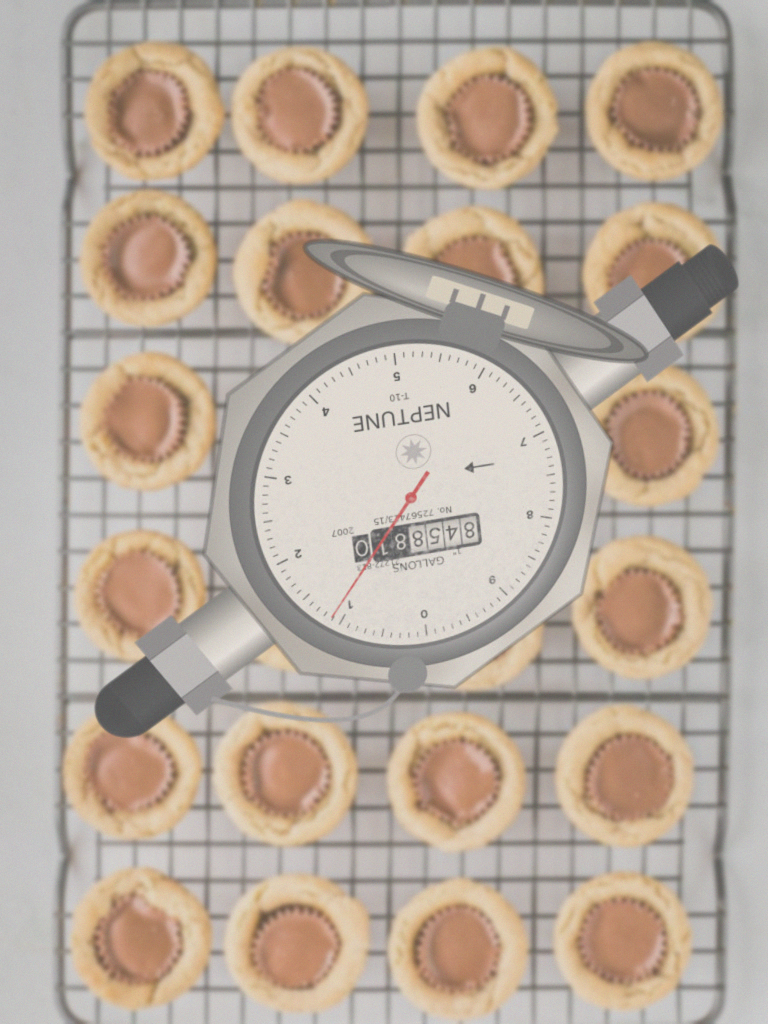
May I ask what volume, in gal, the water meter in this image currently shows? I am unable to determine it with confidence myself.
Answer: 8458811.1 gal
